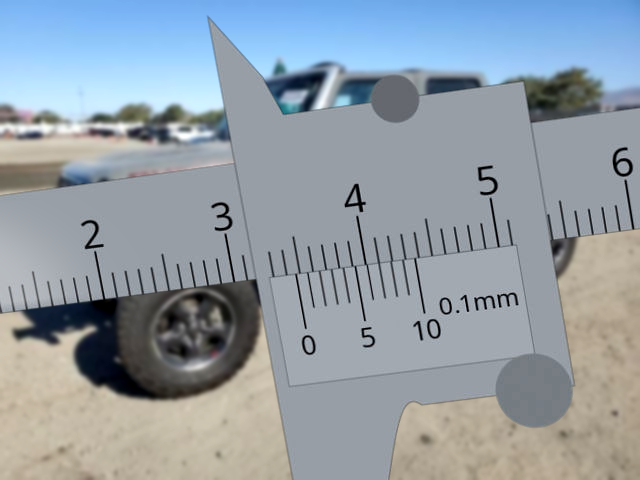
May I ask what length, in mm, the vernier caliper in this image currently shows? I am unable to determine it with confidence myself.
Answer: 34.7 mm
